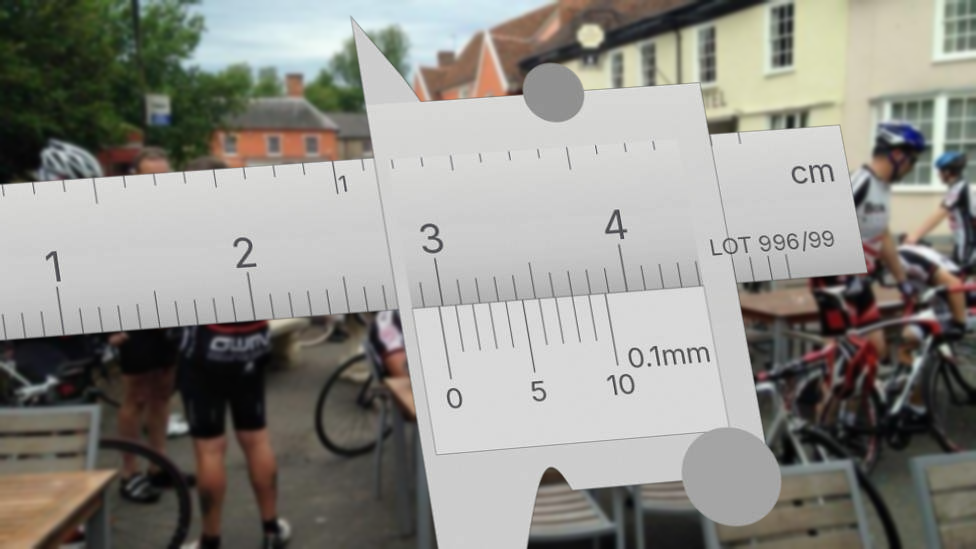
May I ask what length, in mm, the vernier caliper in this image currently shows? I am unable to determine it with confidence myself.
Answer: 29.8 mm
